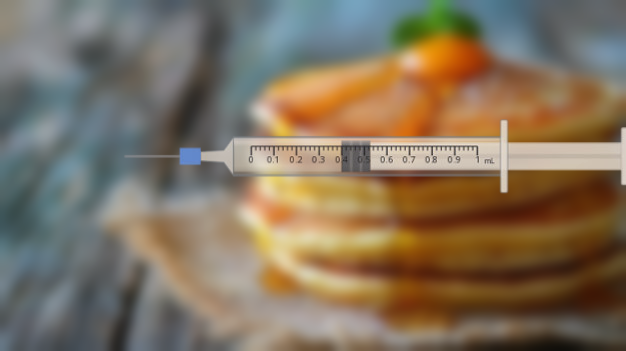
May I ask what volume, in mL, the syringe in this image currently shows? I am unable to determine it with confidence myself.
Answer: 0.4 mL
